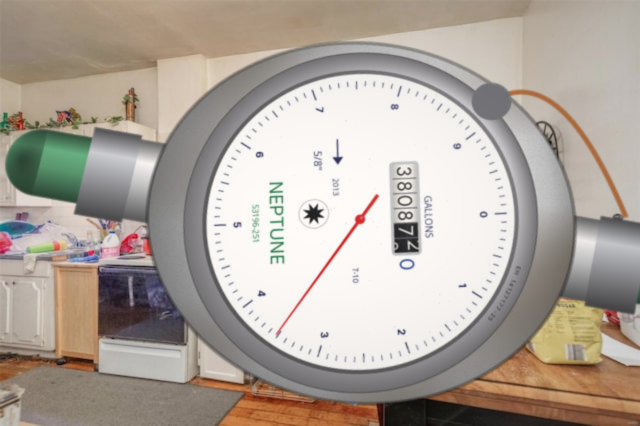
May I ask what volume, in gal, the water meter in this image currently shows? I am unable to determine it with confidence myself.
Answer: 3808723.5 gal
